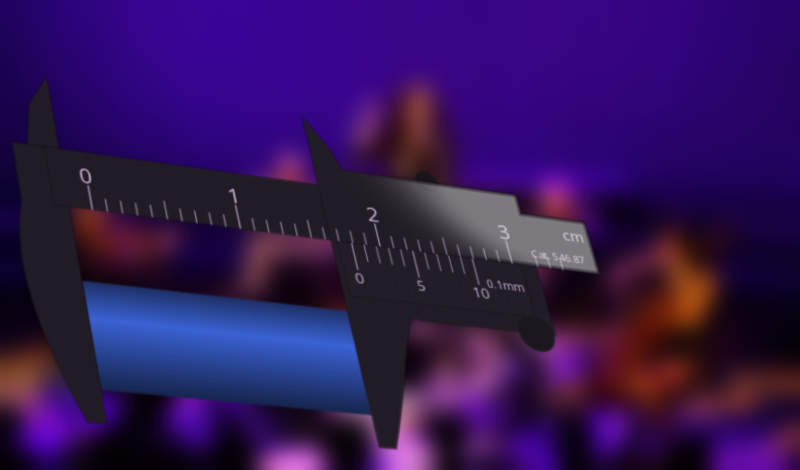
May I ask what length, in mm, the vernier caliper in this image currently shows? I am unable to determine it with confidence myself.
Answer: 17.9 mm
